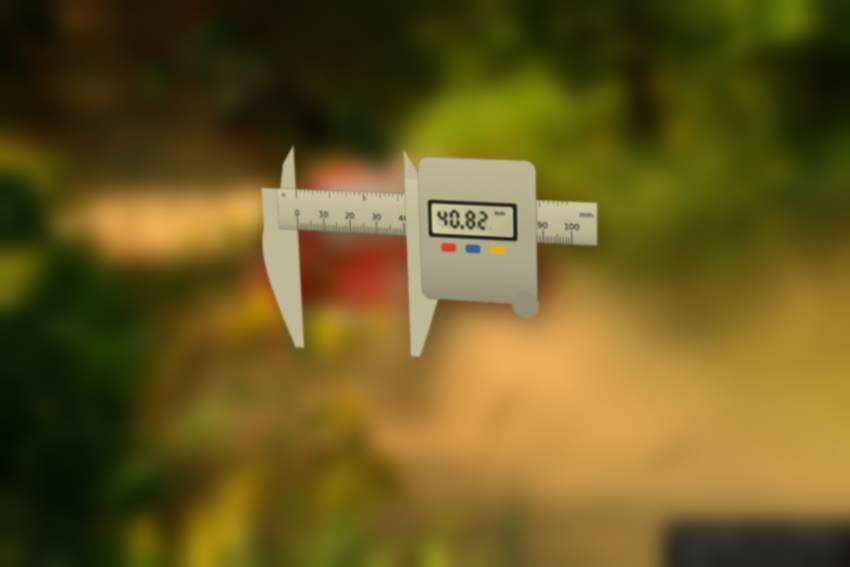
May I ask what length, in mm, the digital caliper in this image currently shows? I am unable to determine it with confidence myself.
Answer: 40.82 mm
